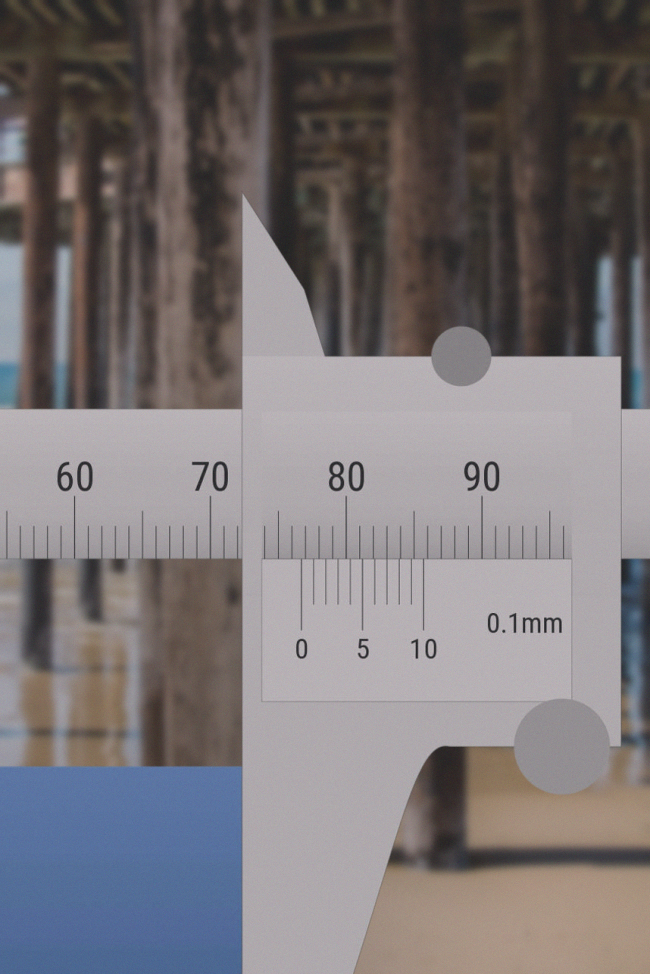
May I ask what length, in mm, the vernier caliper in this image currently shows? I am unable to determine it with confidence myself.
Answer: 76.7 mm
